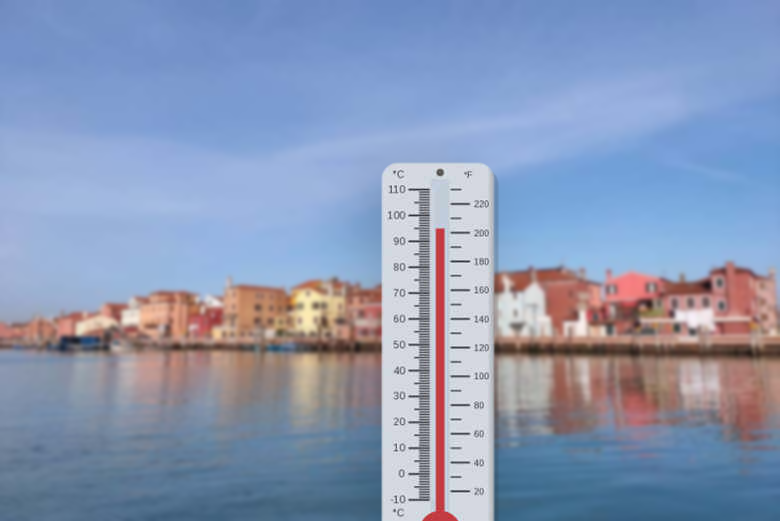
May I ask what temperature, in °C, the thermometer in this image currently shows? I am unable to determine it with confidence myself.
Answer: 95 °C
